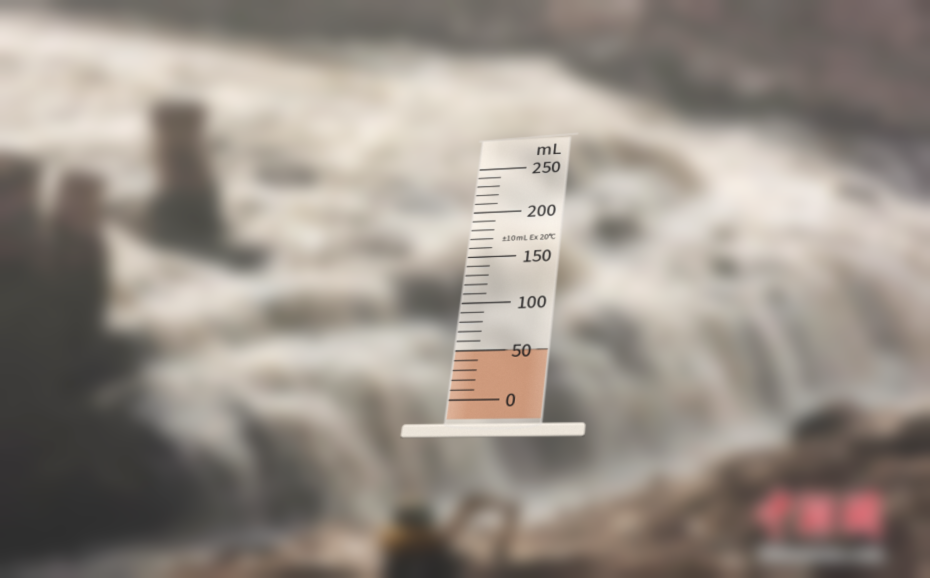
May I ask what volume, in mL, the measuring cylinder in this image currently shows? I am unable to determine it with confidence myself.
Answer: 50 mL
